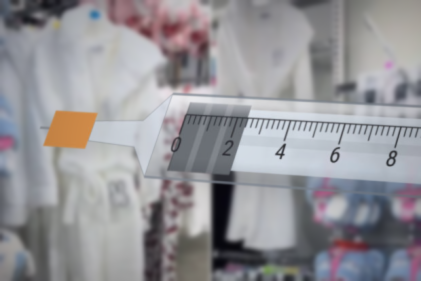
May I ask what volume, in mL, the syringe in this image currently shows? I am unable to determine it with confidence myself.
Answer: 0 mL
